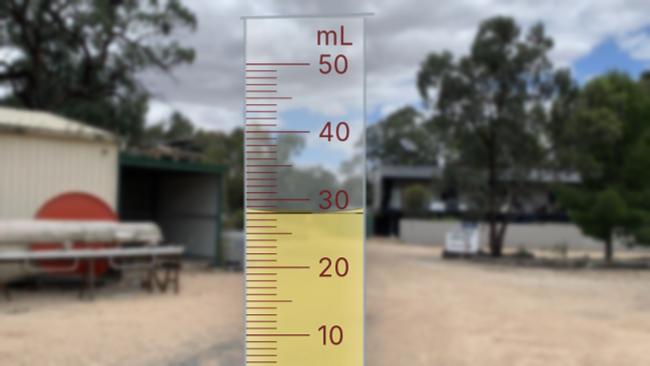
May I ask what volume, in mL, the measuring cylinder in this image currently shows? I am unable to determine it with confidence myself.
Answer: 28 mL
